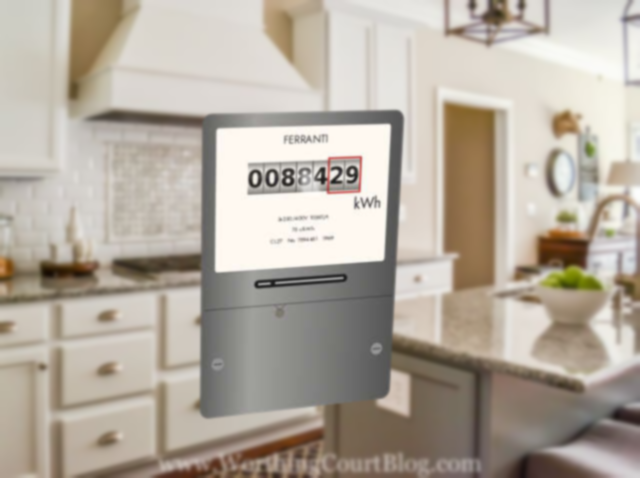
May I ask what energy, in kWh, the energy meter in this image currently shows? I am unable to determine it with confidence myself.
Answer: 884.29 kWh
